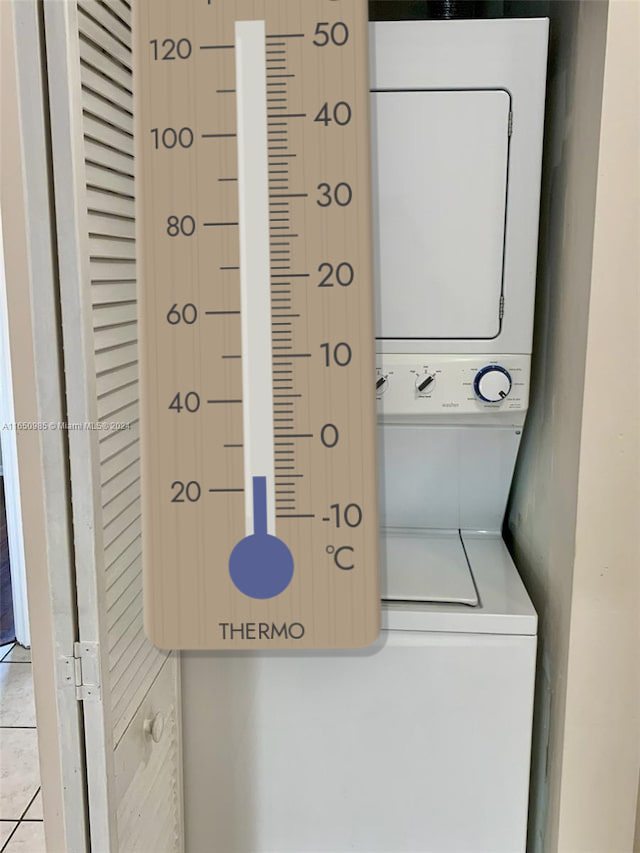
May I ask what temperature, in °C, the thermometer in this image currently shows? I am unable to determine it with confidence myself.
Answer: -5 °C
